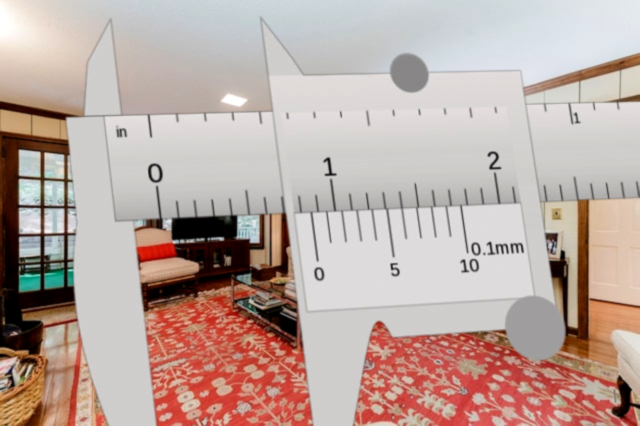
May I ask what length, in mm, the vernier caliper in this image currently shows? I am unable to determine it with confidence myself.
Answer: 8.6 mm
